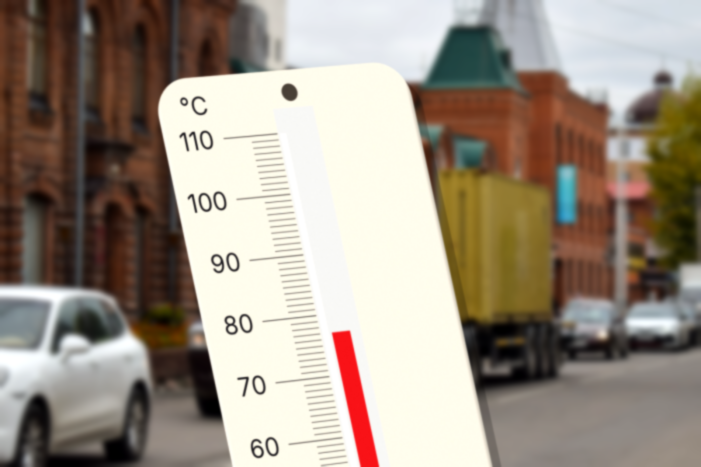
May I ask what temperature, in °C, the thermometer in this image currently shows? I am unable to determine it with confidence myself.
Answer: 77 °C
